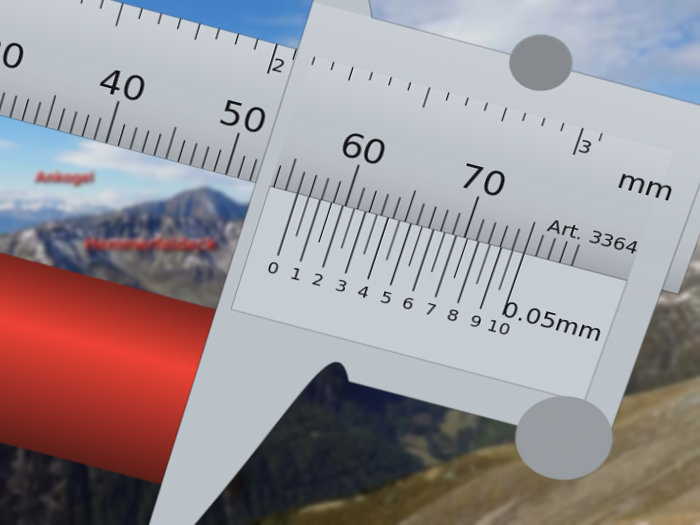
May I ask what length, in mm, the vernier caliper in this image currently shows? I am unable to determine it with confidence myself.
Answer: 56.0 mm
